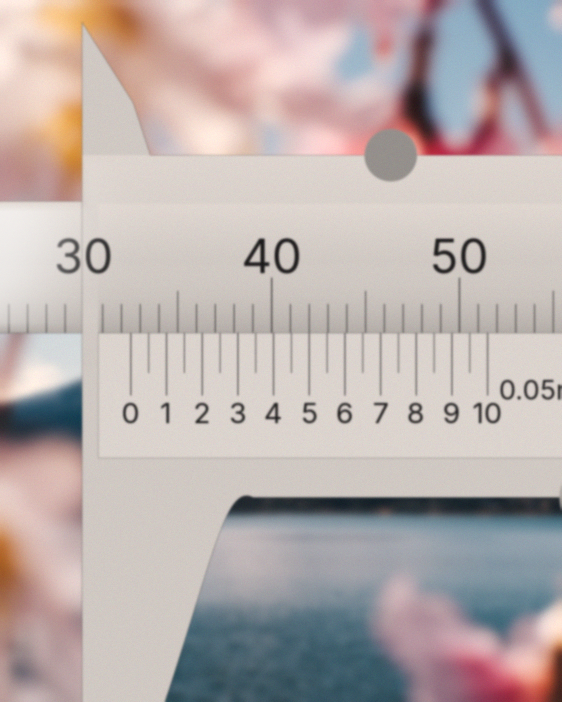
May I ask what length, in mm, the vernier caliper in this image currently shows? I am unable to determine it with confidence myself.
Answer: 32.5 mm
